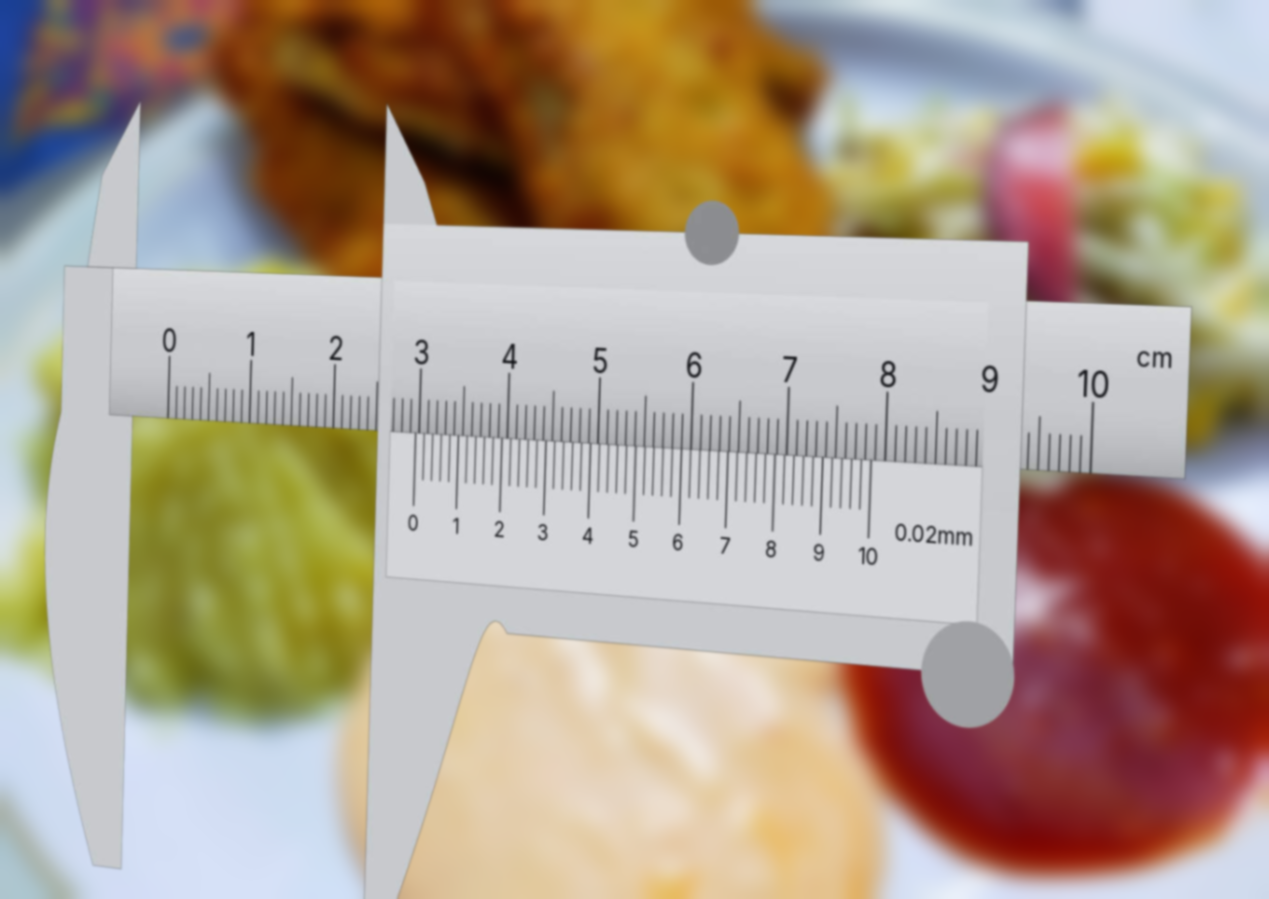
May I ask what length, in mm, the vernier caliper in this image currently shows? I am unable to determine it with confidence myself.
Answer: 29.6 mm
